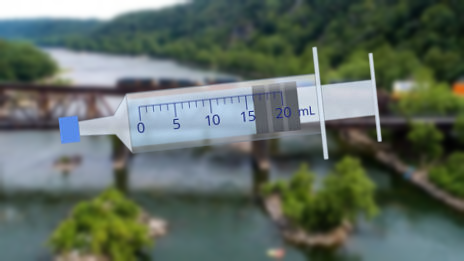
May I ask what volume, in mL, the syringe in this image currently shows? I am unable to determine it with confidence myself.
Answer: 16 mL
